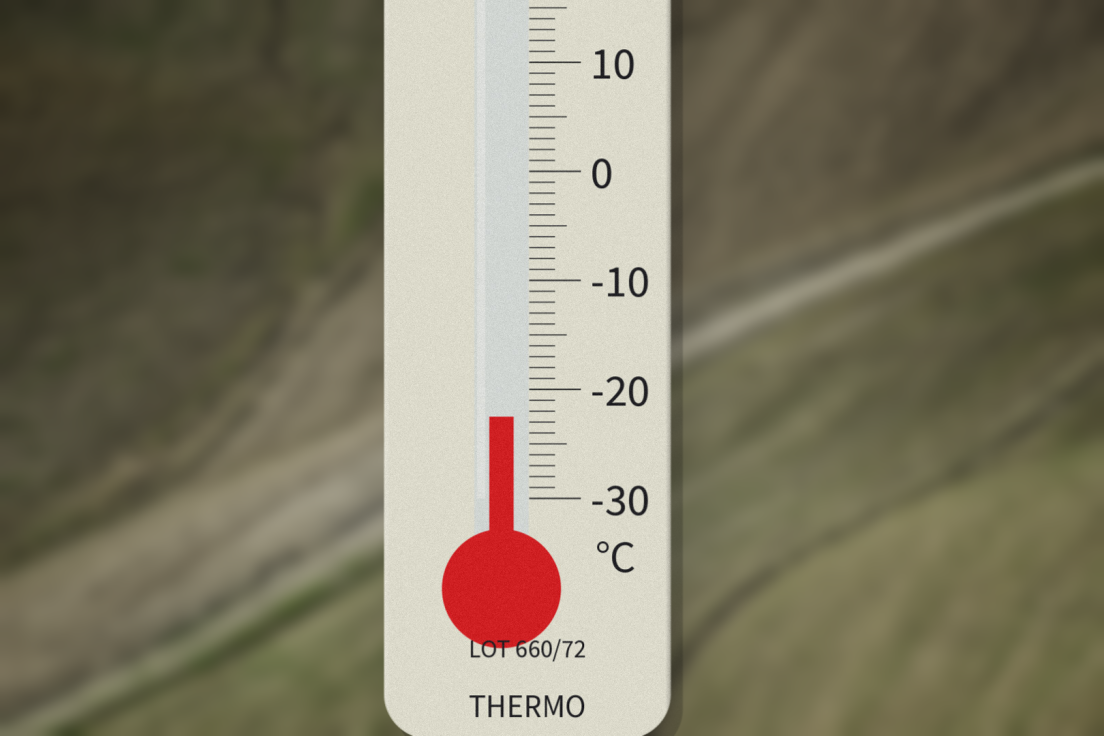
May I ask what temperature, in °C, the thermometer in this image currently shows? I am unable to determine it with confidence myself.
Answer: -22.5 °C
